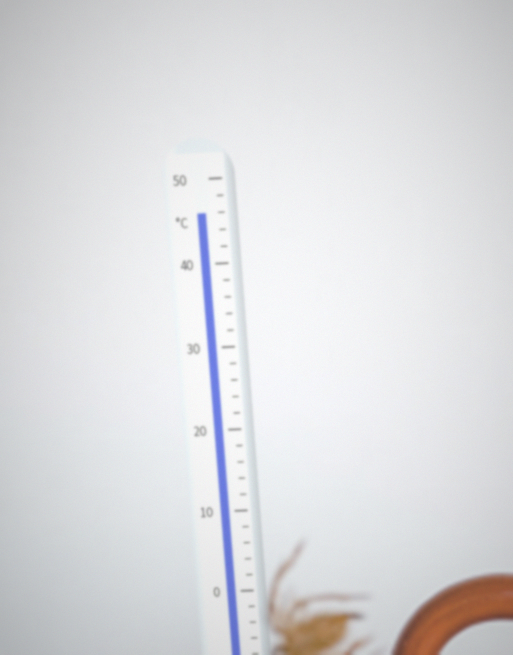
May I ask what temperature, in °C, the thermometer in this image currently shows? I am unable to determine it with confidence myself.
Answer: 46 °C
